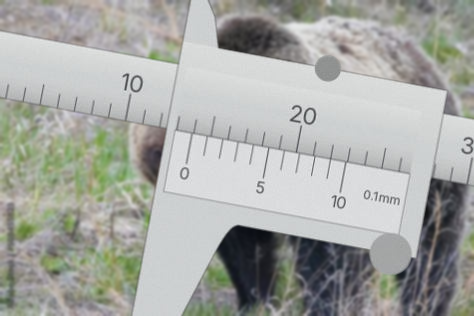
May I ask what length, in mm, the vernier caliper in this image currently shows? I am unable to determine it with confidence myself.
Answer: 13.9 mm
